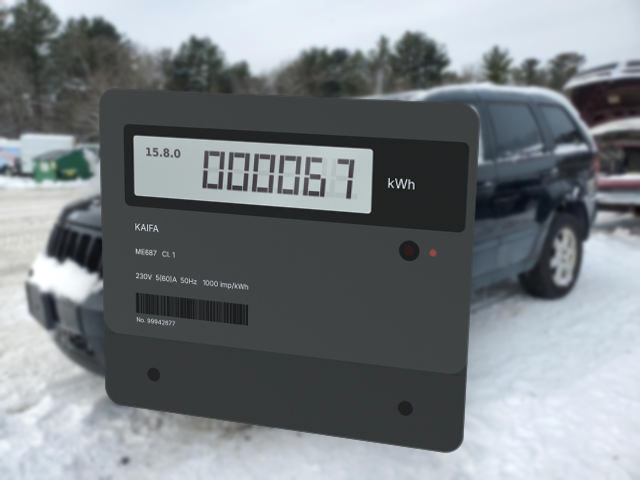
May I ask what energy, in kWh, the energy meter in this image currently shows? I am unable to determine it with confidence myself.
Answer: 67 kWh
